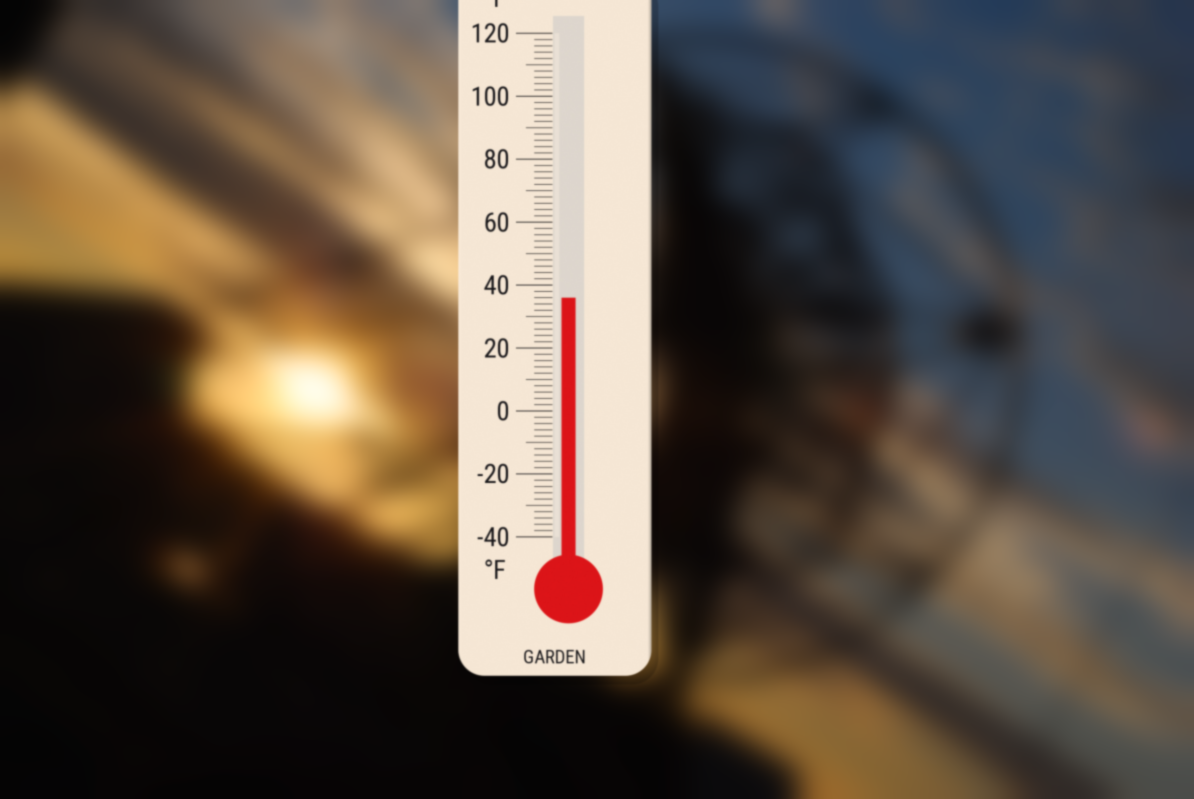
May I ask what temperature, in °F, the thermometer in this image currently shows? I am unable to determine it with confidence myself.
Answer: 36 °F
